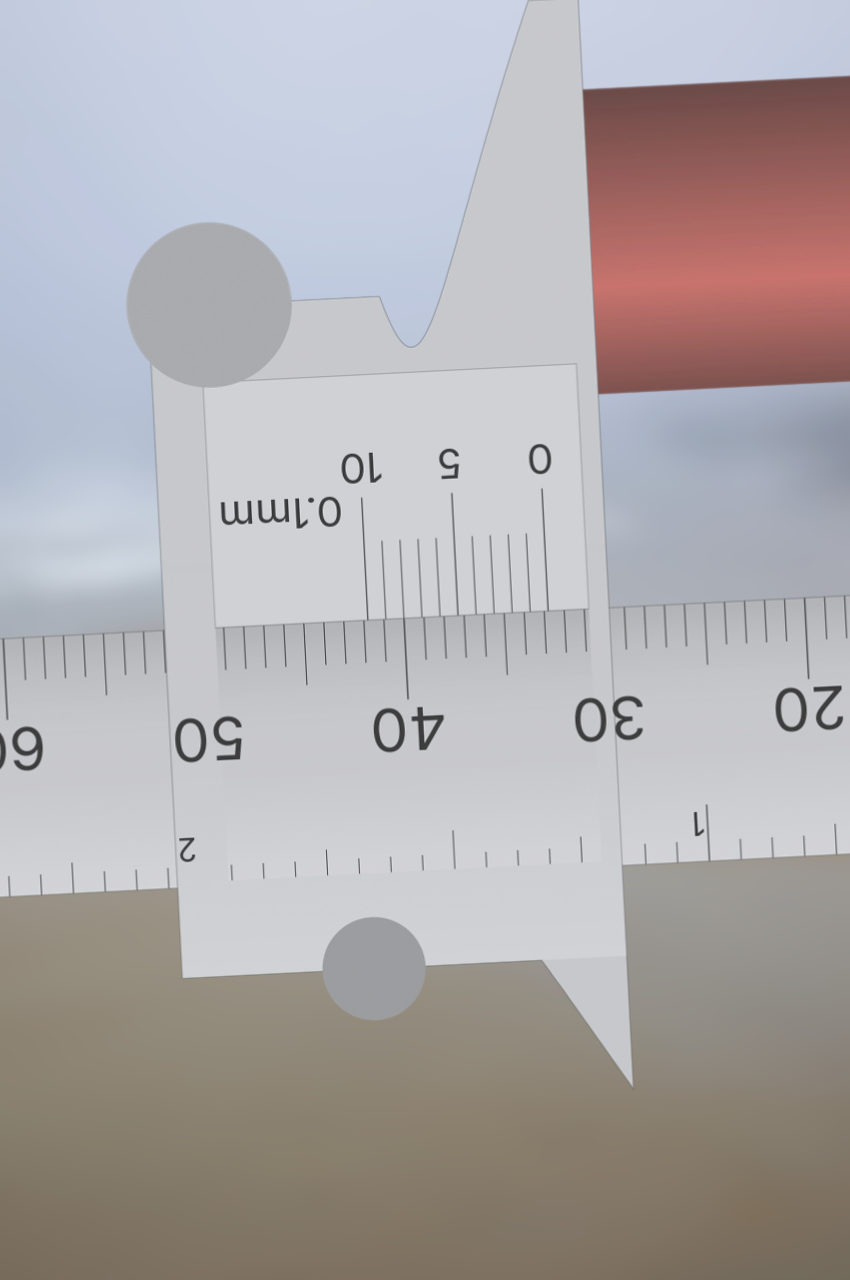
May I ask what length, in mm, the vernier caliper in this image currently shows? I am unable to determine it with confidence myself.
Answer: 32.8 mm
